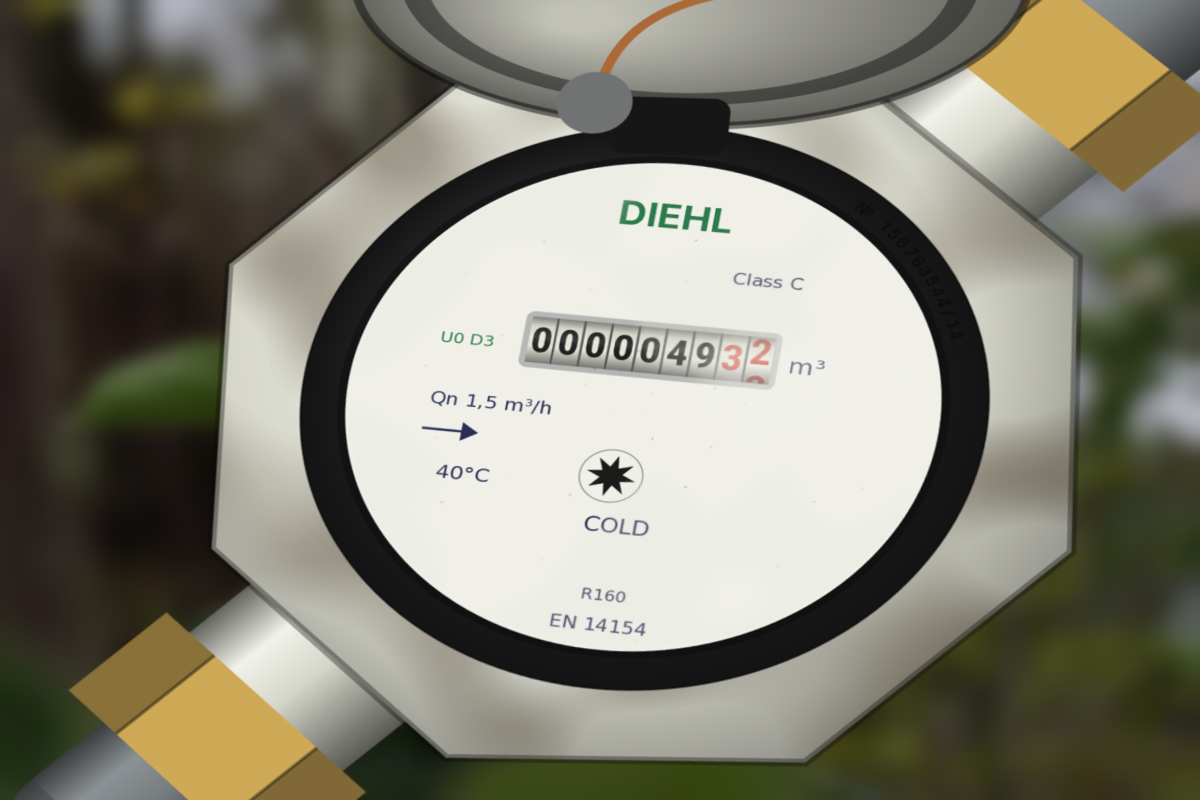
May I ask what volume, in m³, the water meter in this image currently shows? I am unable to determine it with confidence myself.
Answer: 49.32 m³
